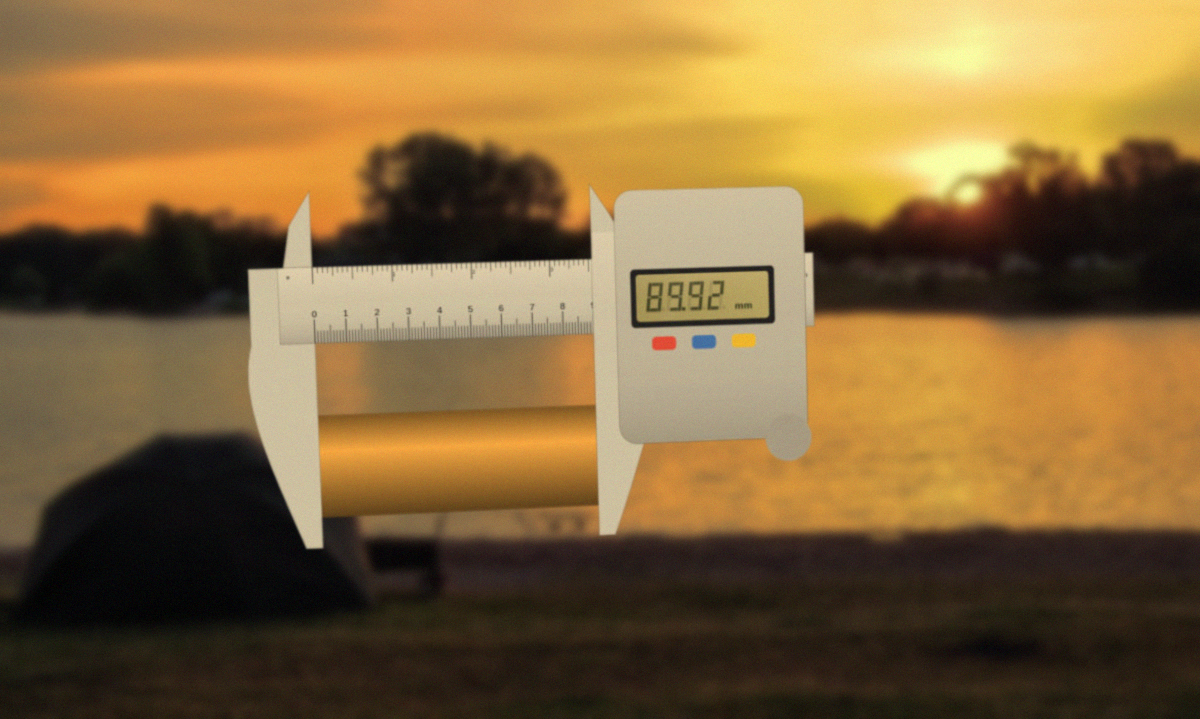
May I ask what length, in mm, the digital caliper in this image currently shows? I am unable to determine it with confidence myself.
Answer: 89.92 mm
